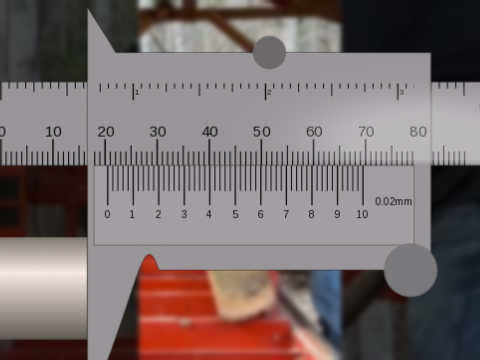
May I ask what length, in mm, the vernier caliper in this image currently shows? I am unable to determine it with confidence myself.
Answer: 20.5 mm
